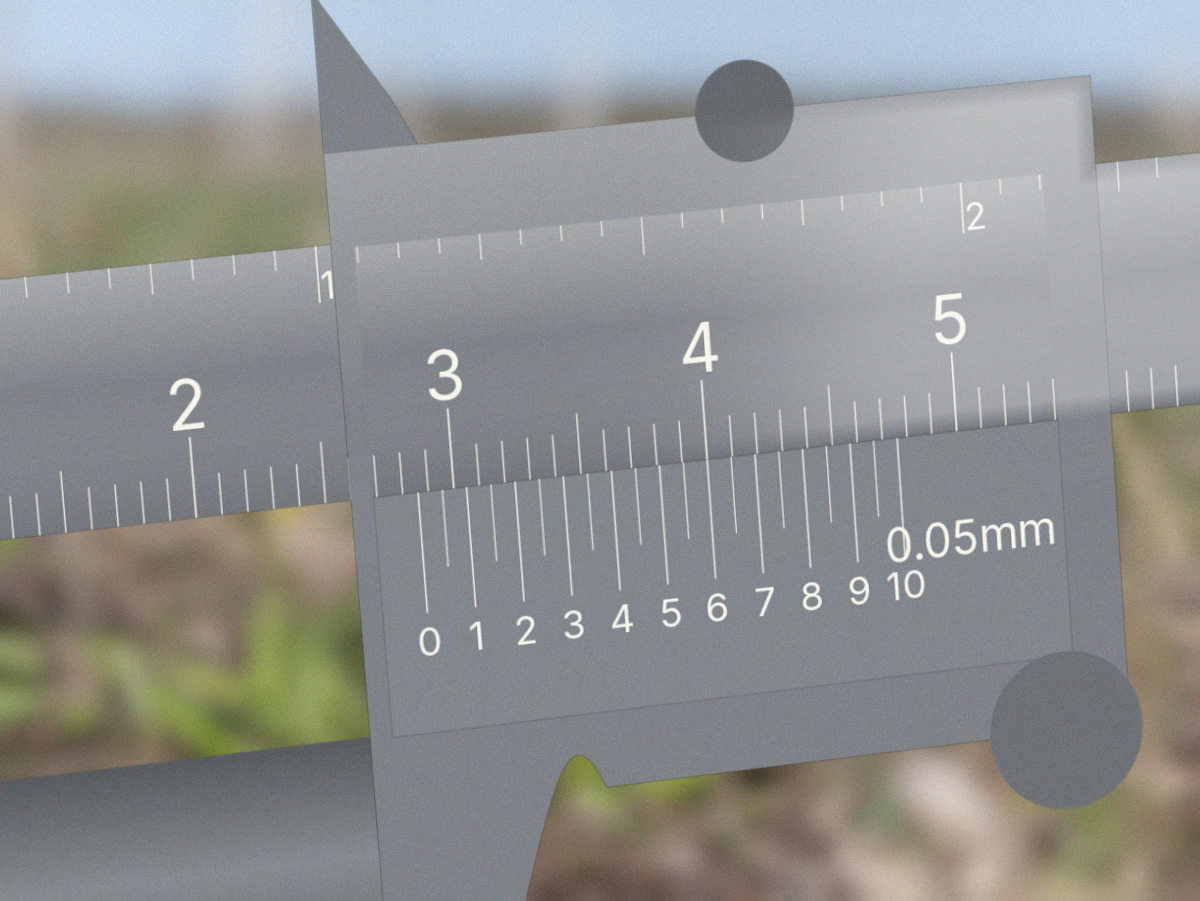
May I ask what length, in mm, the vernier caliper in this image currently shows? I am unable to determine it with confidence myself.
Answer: 28.6 mm
